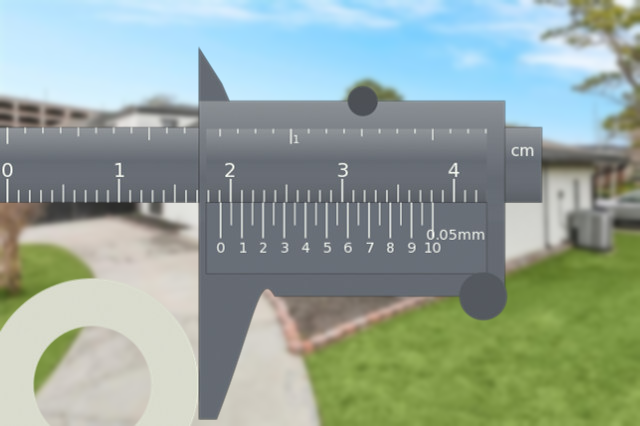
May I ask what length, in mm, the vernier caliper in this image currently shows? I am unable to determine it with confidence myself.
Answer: 19.1 mm
